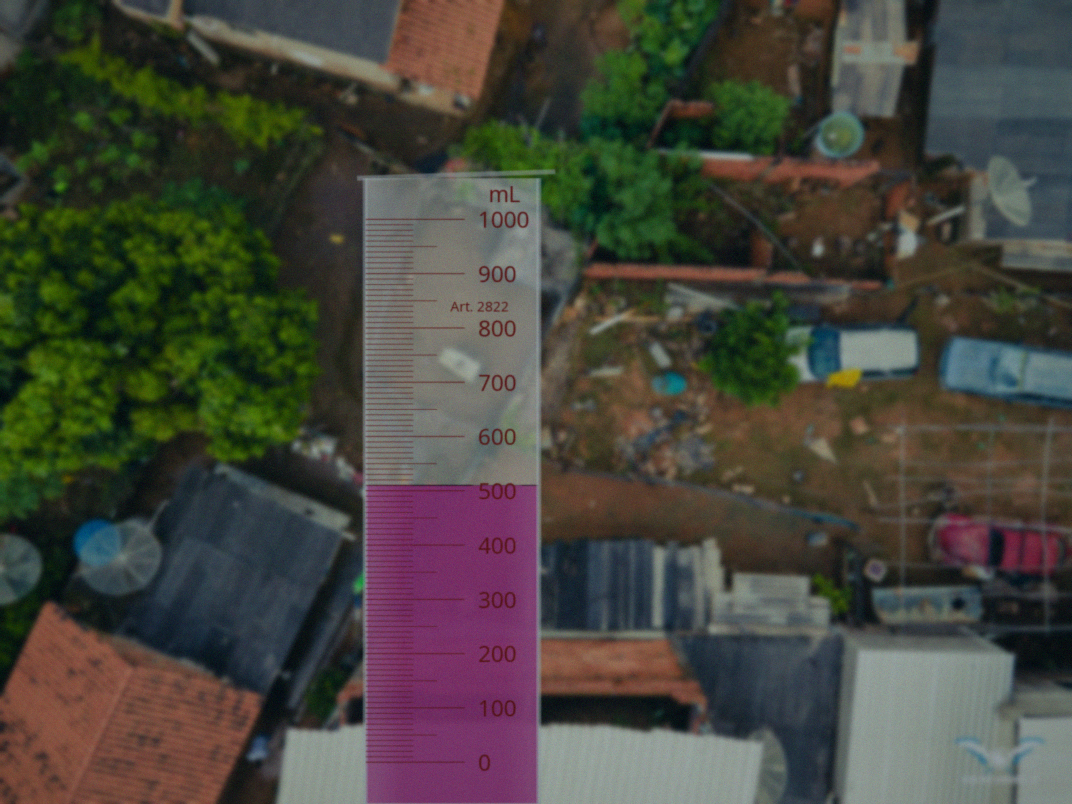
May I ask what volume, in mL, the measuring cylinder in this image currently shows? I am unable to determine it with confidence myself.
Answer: 510 mL
